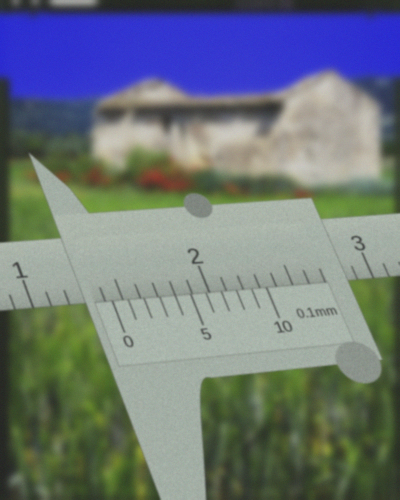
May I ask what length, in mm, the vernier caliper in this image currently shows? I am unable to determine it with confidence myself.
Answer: 14.4 mm
